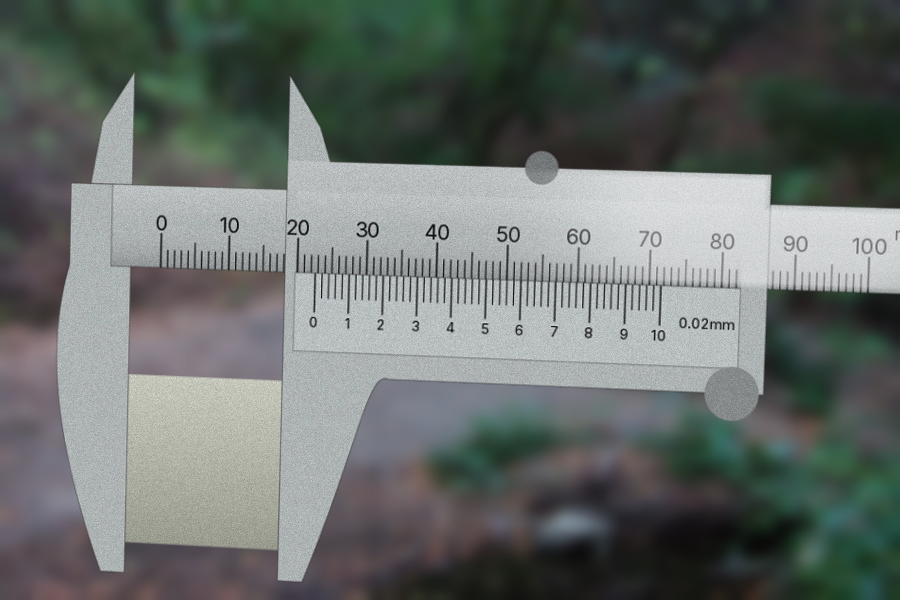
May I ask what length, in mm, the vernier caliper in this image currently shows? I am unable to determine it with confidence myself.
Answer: 22.6 mm
